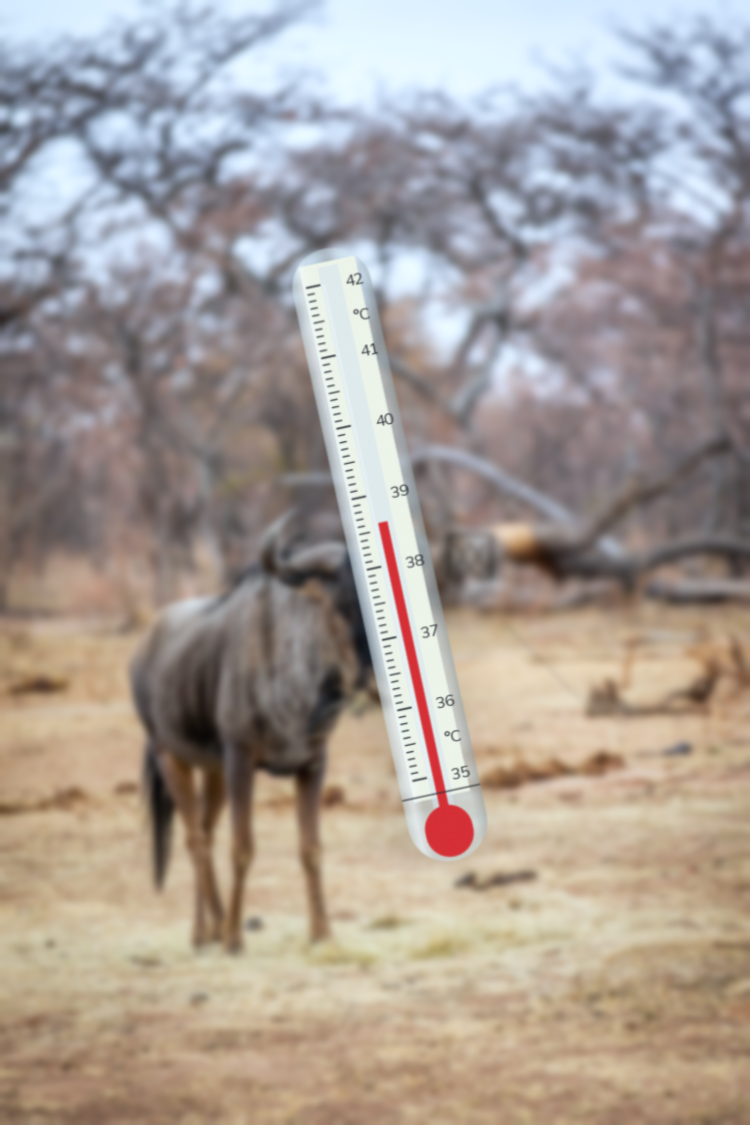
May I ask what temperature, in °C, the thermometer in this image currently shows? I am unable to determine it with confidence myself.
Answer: 38.6 °C
